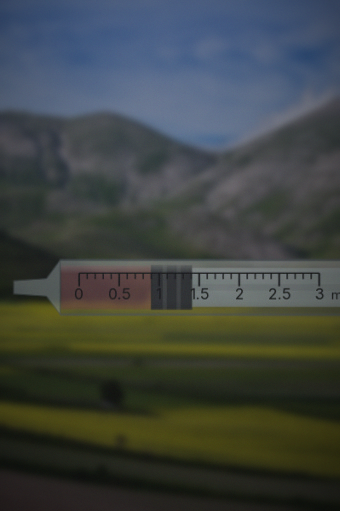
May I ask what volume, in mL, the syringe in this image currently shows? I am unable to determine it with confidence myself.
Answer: 0.9 mL
